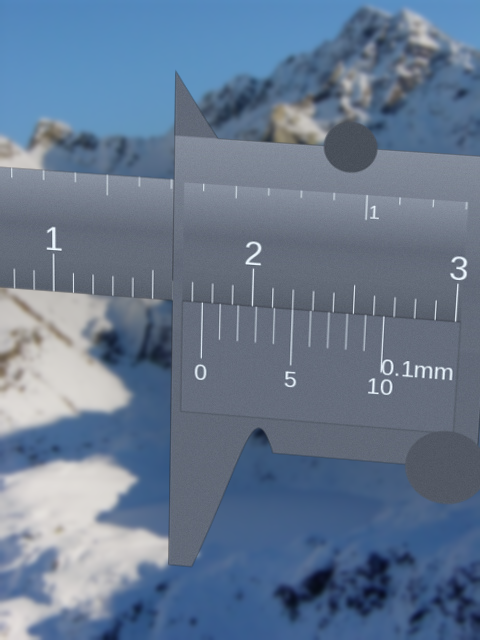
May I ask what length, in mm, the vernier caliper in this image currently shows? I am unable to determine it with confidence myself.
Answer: 17.5 mm
